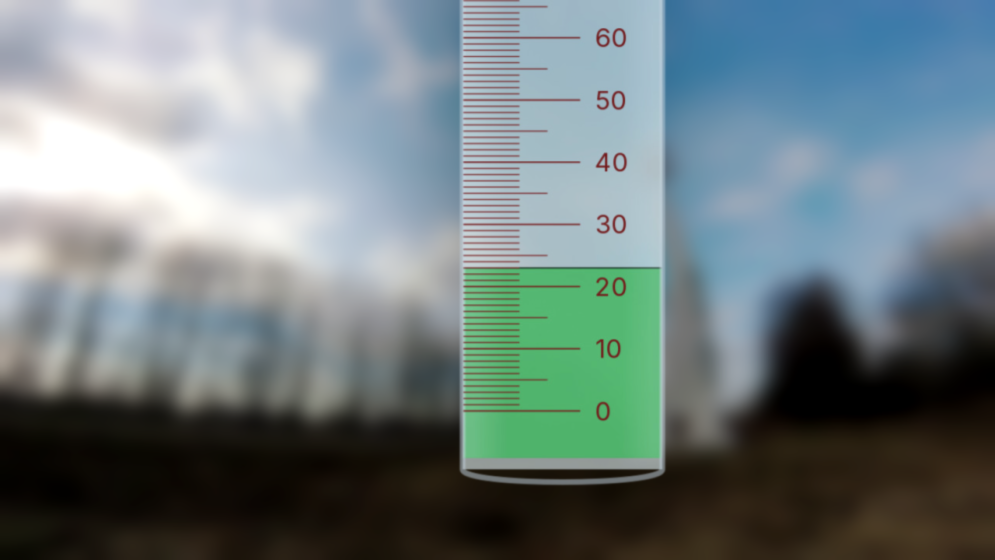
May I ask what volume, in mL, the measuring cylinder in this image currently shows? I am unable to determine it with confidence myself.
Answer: 23 mL
